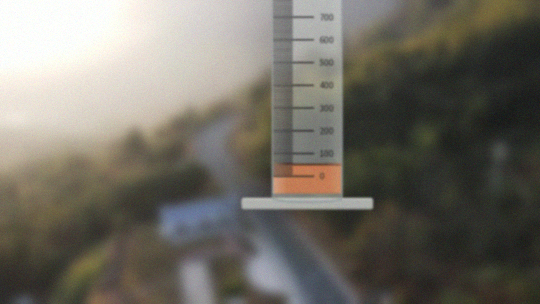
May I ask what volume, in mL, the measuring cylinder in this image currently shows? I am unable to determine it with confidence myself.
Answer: 50 mL
